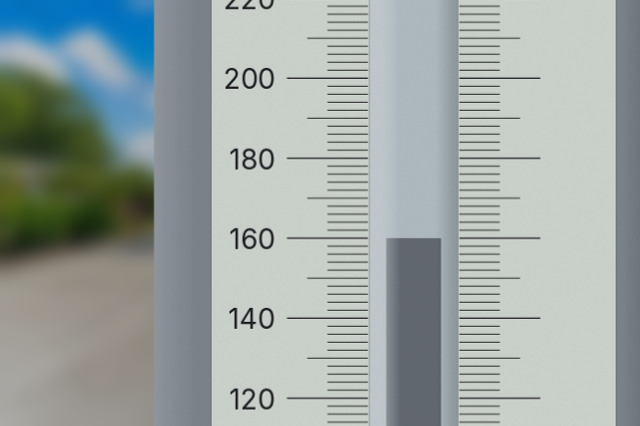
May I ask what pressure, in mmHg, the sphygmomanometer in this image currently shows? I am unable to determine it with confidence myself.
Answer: 160 mmHg
